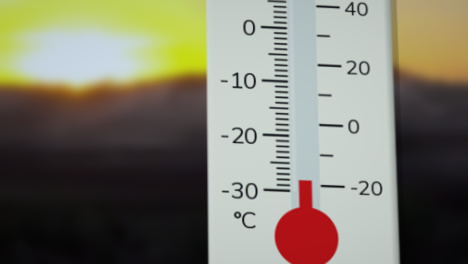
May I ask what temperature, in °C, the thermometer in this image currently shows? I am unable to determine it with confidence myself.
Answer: -28 °C
